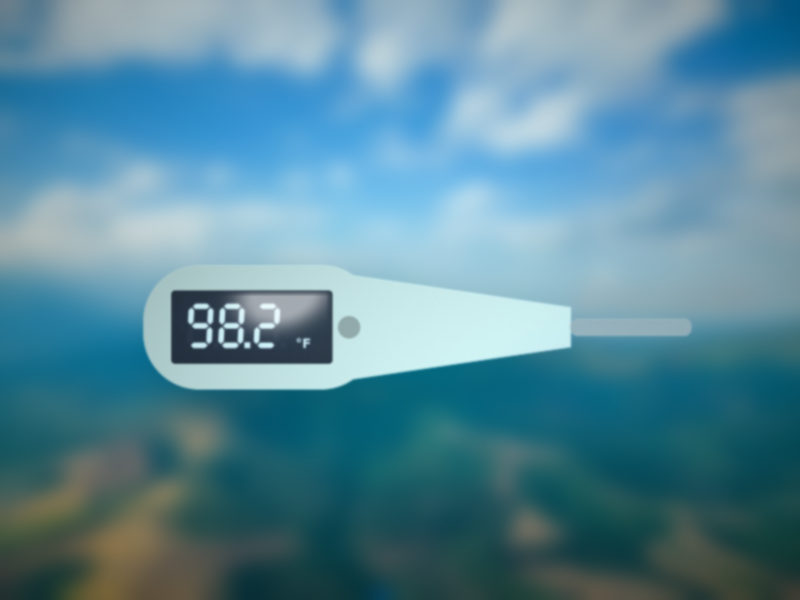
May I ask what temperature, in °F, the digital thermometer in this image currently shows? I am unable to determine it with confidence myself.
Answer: 98.2 °F
